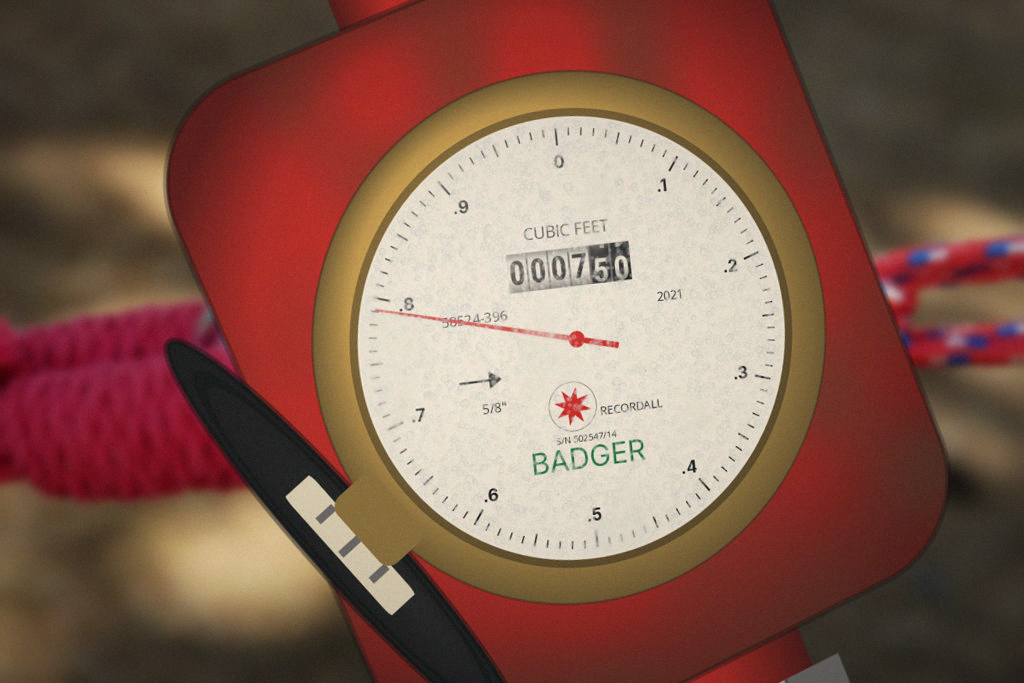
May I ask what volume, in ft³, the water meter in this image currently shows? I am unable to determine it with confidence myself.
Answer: 749.79 ft³
